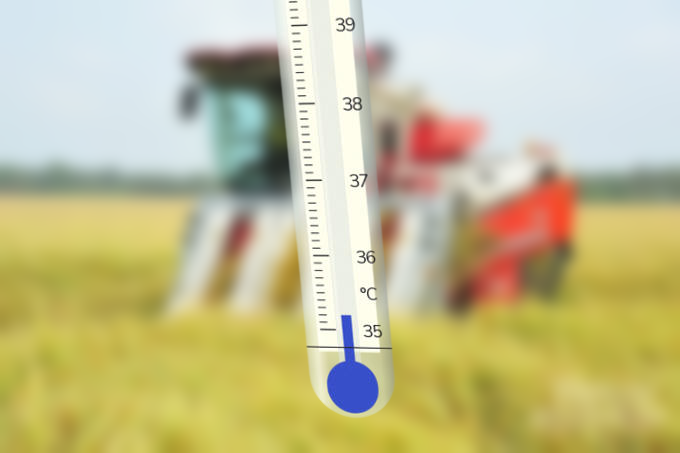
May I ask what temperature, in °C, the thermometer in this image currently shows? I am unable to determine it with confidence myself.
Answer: 35.2 °C
